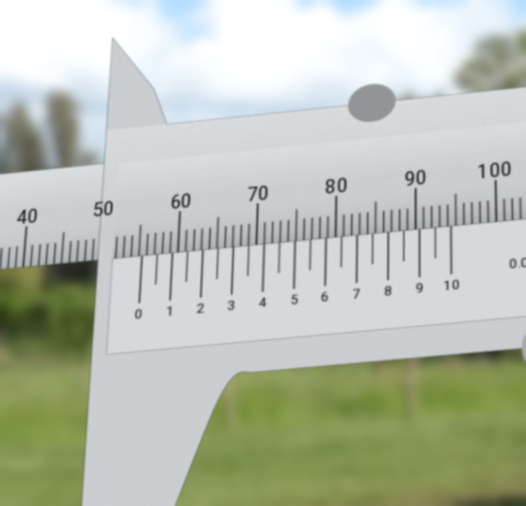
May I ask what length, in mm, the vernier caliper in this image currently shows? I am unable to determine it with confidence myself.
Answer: 55.4 mm
